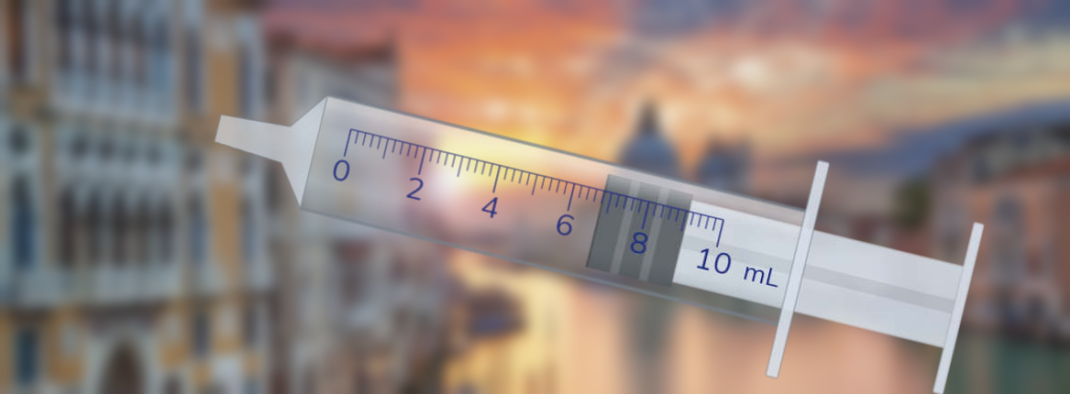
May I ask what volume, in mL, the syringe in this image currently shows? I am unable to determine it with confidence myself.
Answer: 6.8 mL
